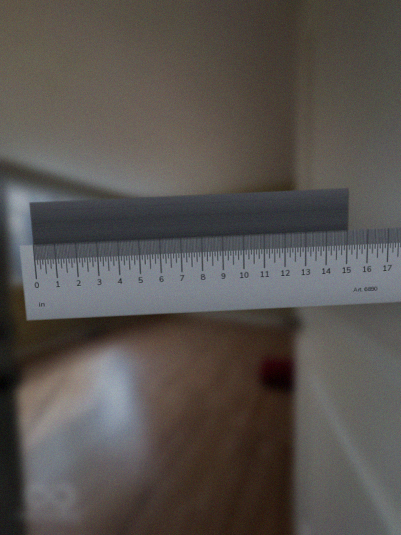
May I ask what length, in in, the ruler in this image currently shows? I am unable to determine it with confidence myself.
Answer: 15 in
